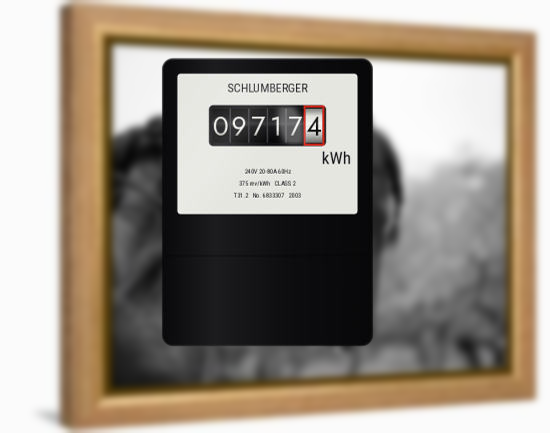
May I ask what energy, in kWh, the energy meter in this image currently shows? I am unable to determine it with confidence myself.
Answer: 9717.4 kWh
